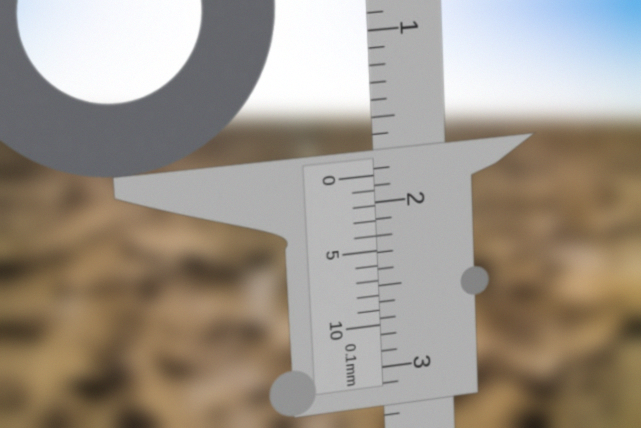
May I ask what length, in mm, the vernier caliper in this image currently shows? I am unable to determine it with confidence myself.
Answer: 18.4 mm
